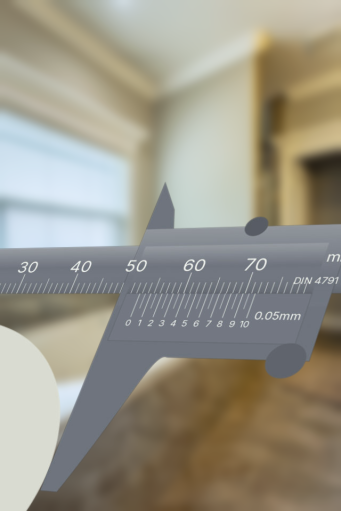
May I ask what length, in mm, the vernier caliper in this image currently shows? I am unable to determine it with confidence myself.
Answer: 52.6 mm
